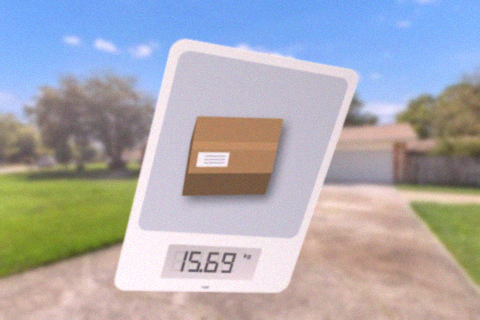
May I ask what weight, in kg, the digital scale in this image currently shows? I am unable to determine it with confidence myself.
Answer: 15.69 kg
